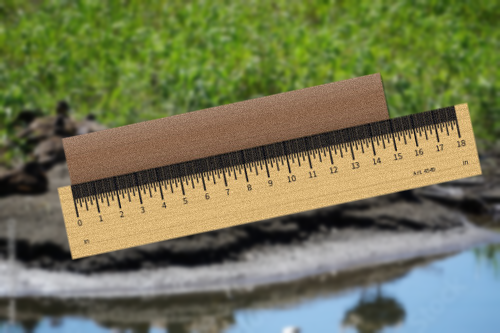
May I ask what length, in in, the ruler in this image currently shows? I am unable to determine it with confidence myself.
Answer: 15 in
